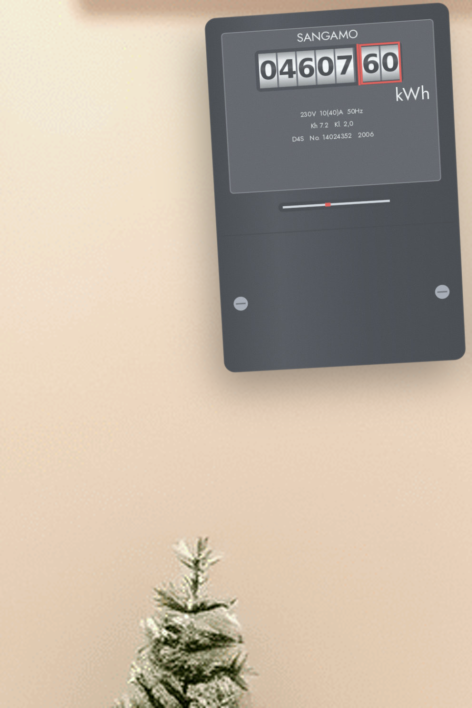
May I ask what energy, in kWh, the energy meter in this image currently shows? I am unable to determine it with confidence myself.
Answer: 4607.60 kWh
